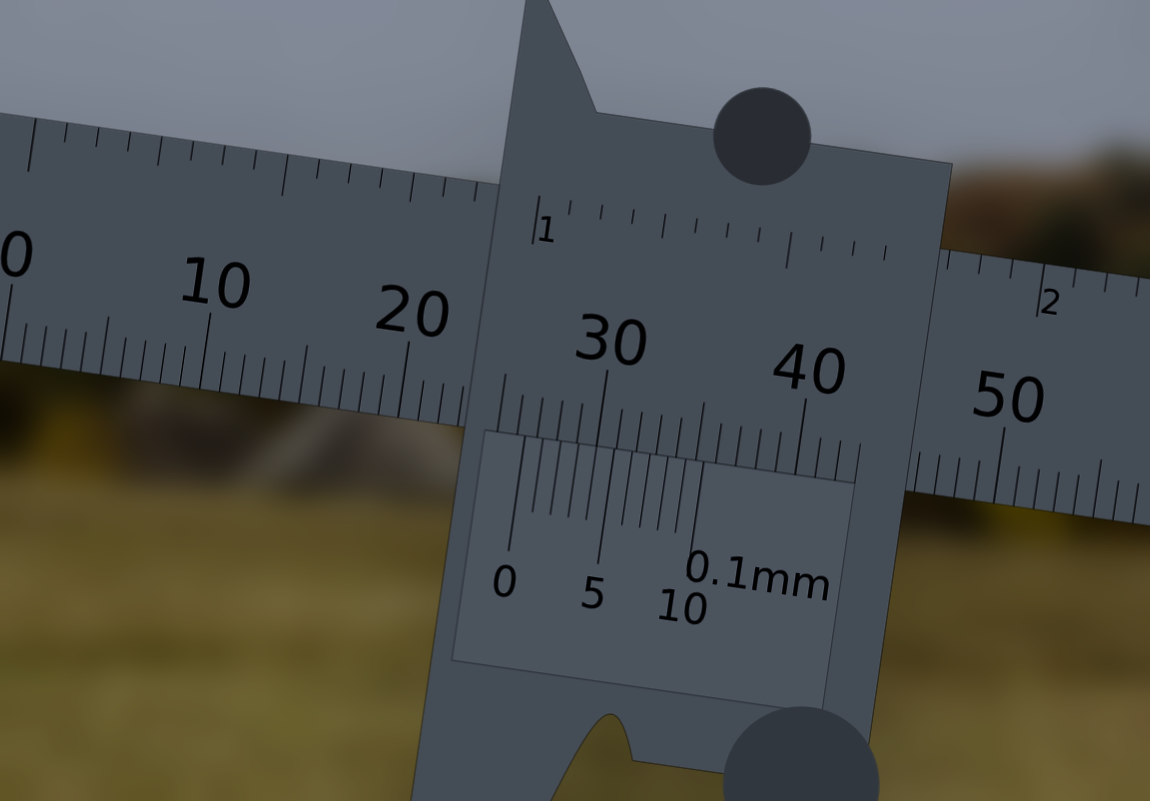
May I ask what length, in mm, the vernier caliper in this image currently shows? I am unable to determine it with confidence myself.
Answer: 26.4 mm
